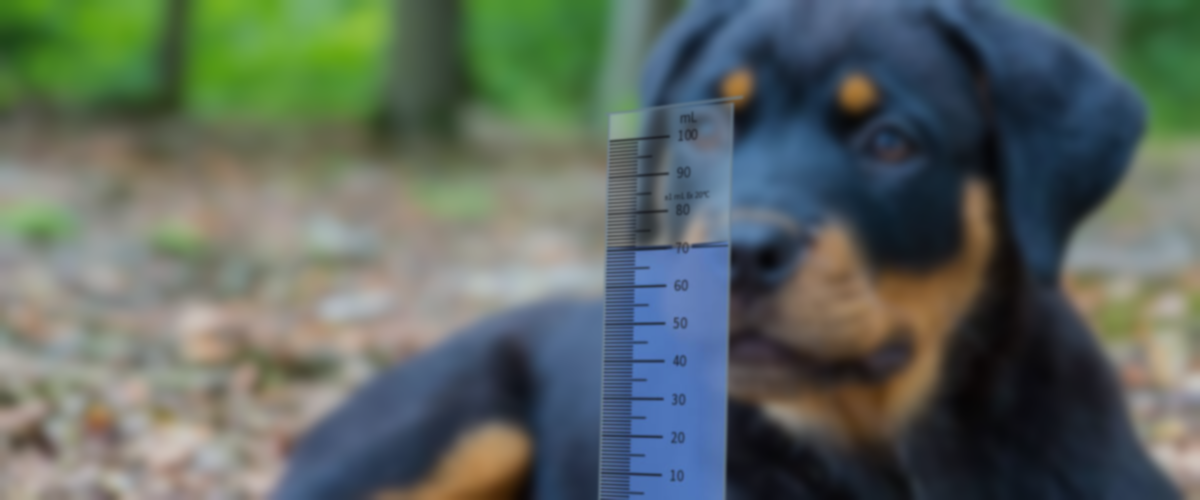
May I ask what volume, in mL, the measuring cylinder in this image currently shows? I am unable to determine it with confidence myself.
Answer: 70 mL
